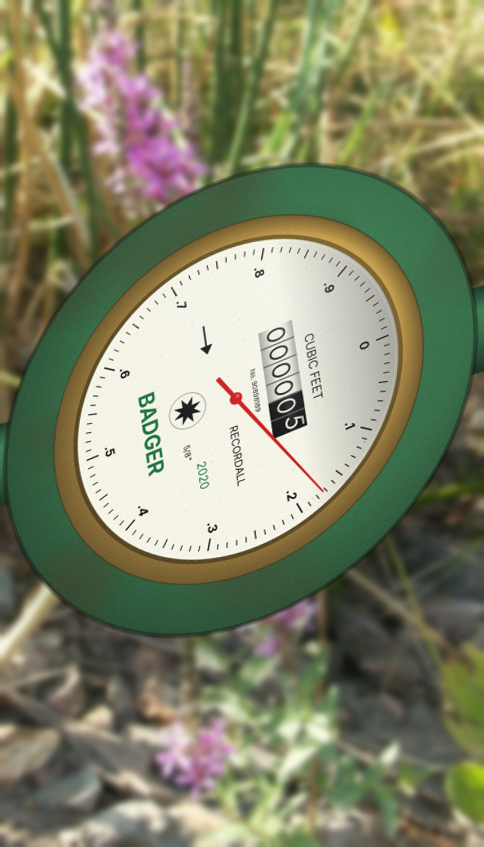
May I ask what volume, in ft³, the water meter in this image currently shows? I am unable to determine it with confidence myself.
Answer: 5.17 ft³
